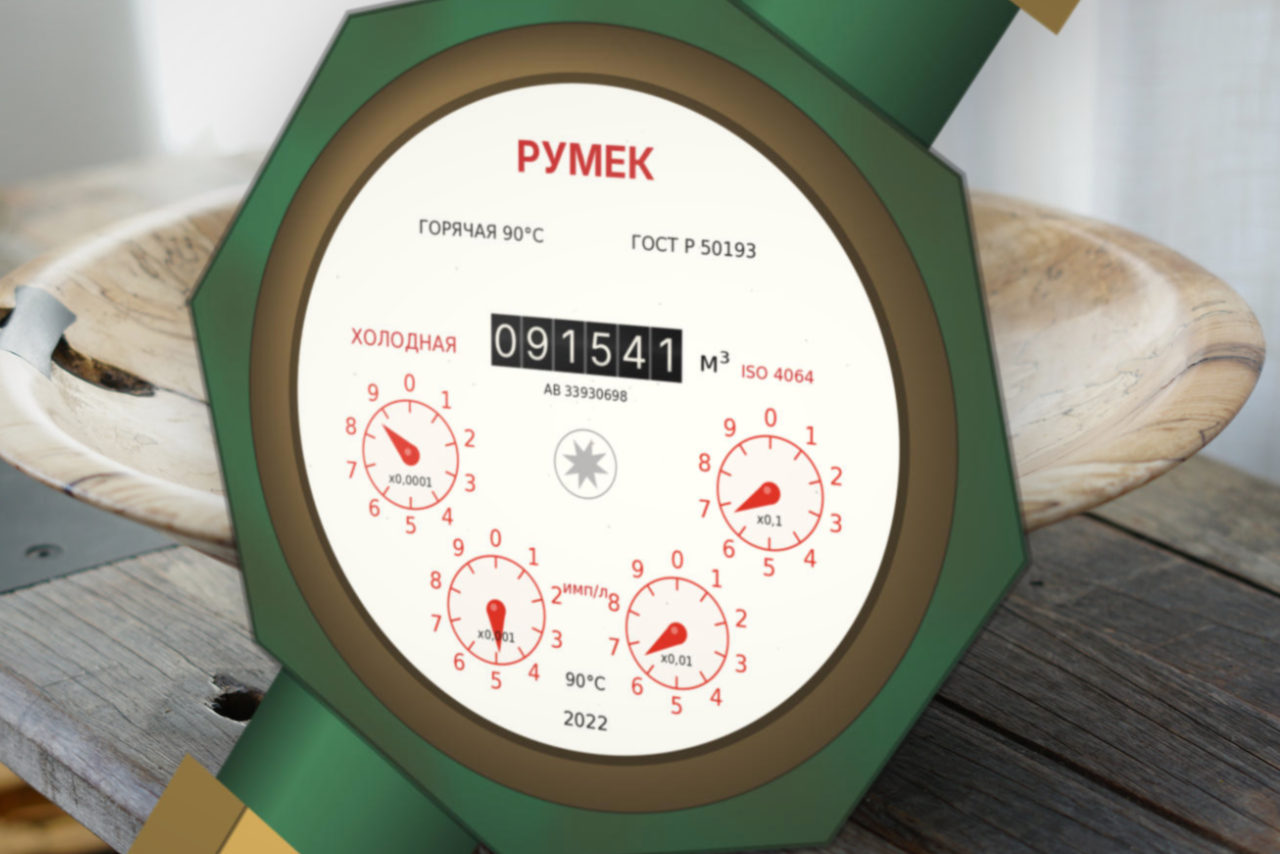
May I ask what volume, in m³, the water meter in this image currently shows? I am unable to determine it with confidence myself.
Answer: 91541.6648 m³
